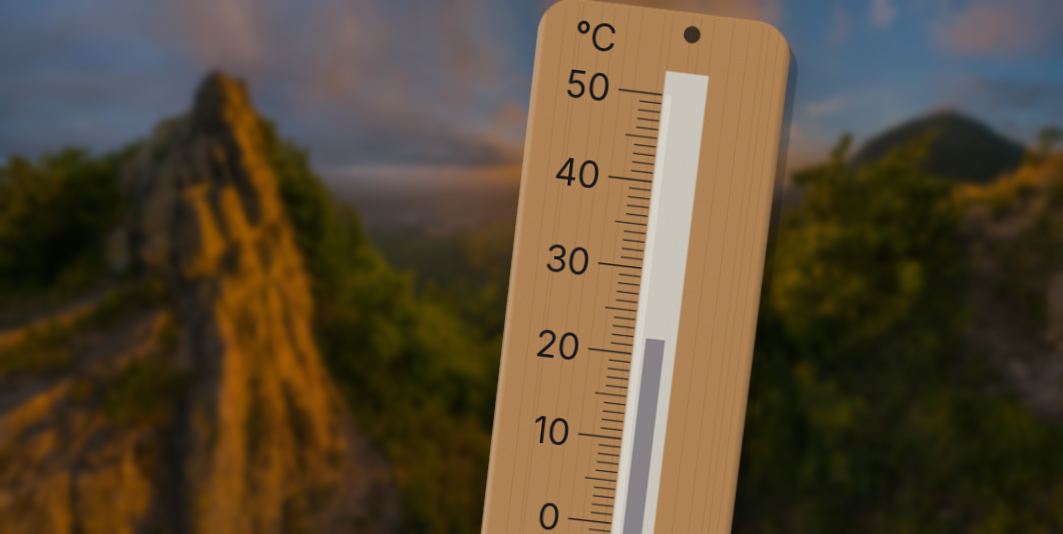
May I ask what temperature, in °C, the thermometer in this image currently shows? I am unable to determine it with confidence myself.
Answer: 22 °C
